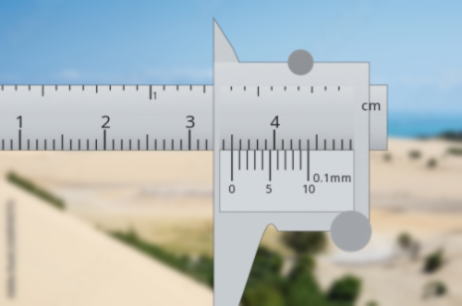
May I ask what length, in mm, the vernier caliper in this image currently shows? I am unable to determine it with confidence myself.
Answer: 35.0 mm
